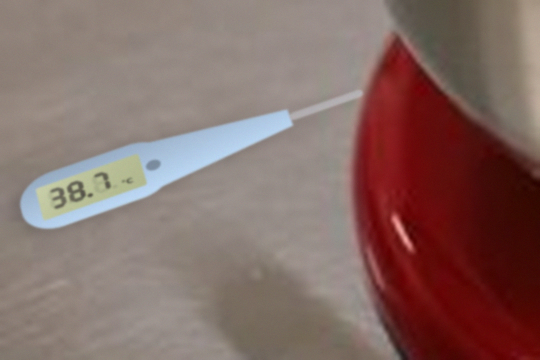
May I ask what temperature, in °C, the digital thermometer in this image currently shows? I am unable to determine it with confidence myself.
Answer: 38.7 °C
